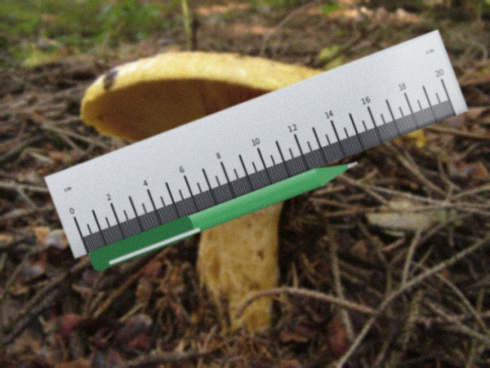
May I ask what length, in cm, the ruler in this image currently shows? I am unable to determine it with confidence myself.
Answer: 14.5 cm
